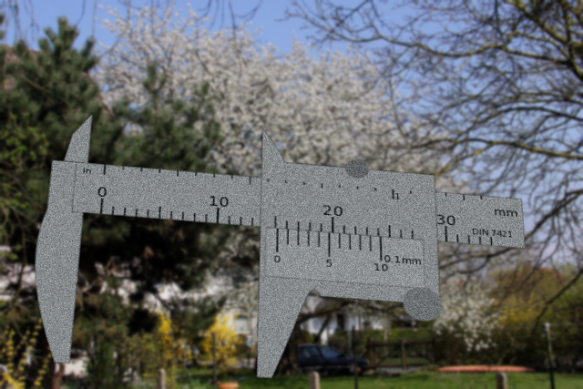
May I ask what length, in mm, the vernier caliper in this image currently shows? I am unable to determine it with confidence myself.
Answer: 15.2 mm
